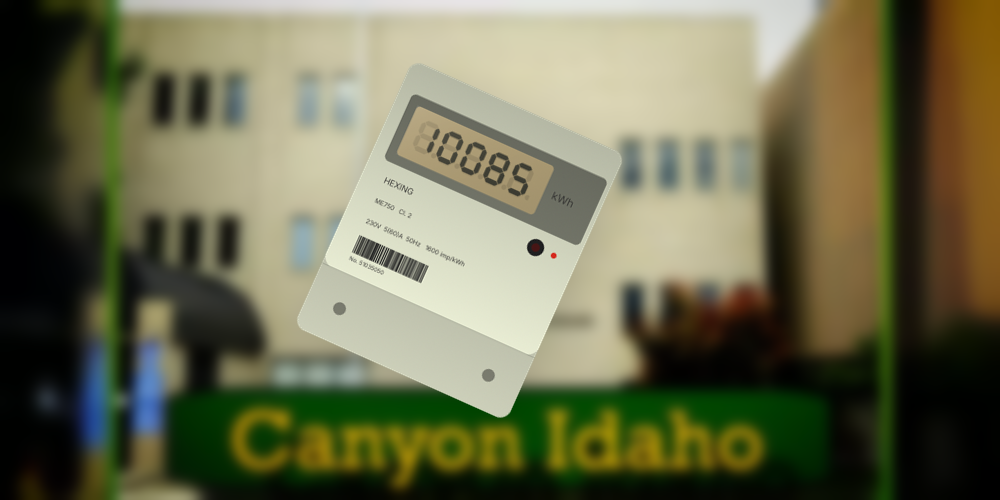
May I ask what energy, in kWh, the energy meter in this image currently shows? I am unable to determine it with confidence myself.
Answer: 10085 kWh
